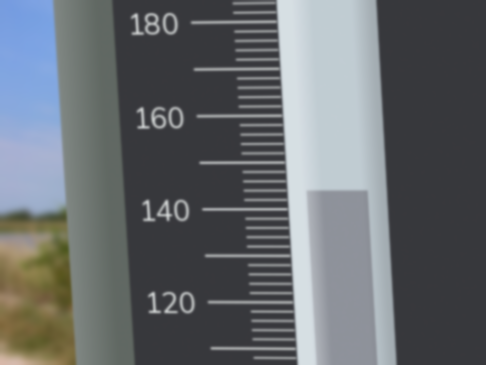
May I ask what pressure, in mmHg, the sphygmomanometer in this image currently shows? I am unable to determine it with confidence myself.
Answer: 144 mmHg
